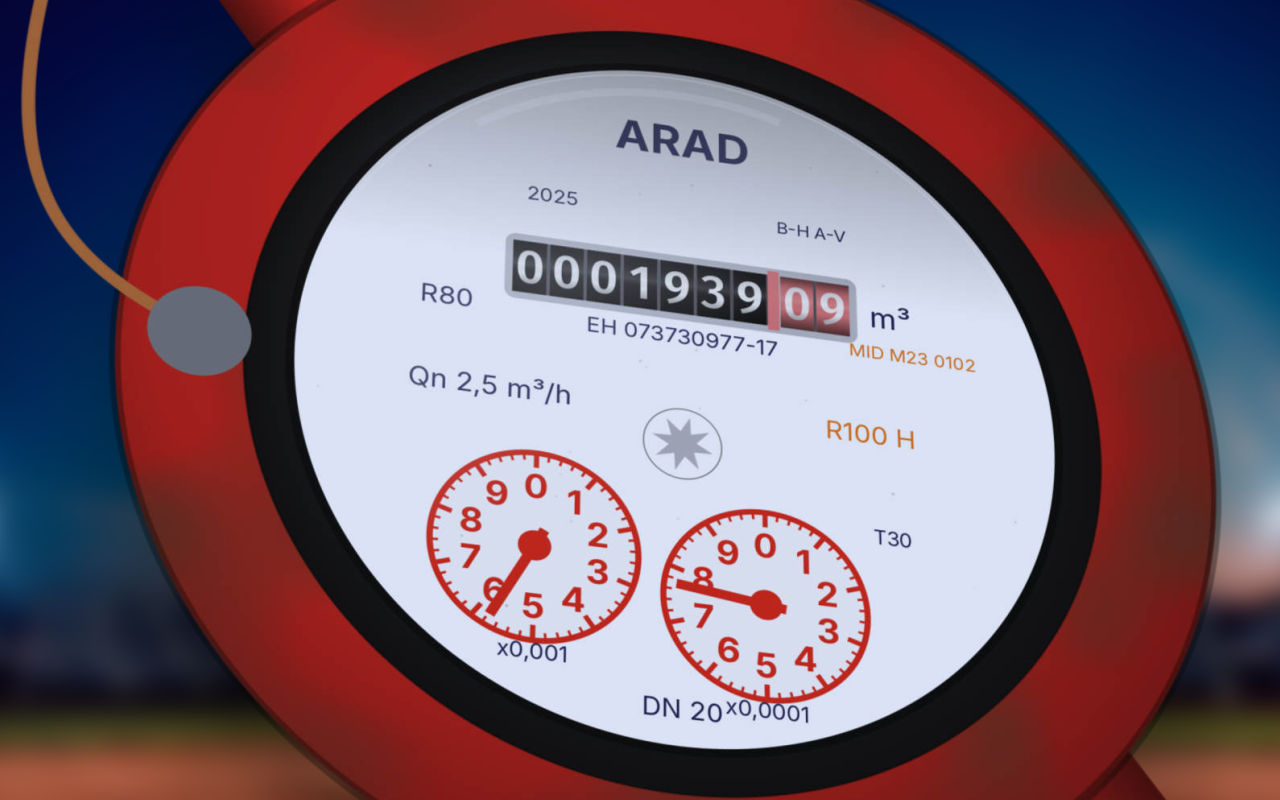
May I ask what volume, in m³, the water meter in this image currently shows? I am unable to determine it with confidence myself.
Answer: 1939.0957 m³
